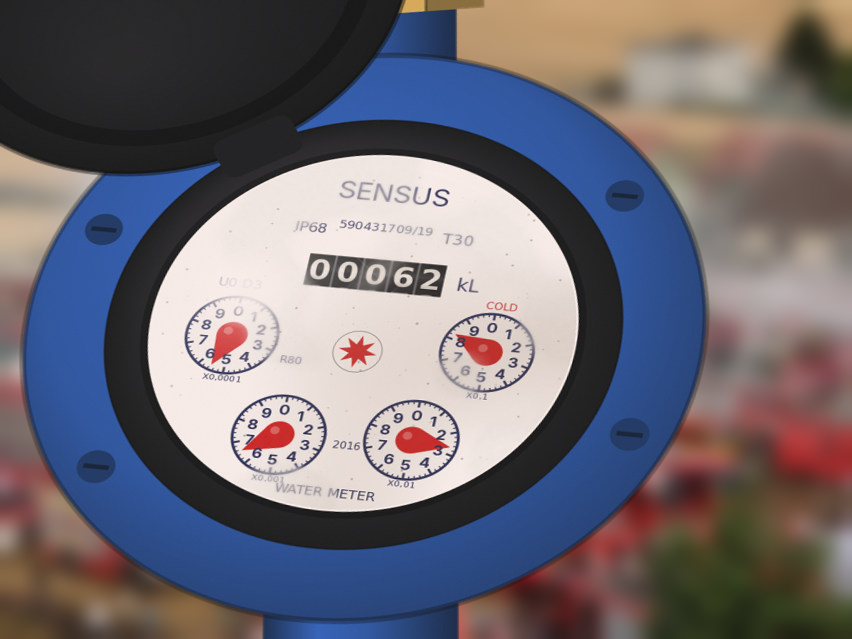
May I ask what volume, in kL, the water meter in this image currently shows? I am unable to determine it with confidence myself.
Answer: 62.8265 kL
